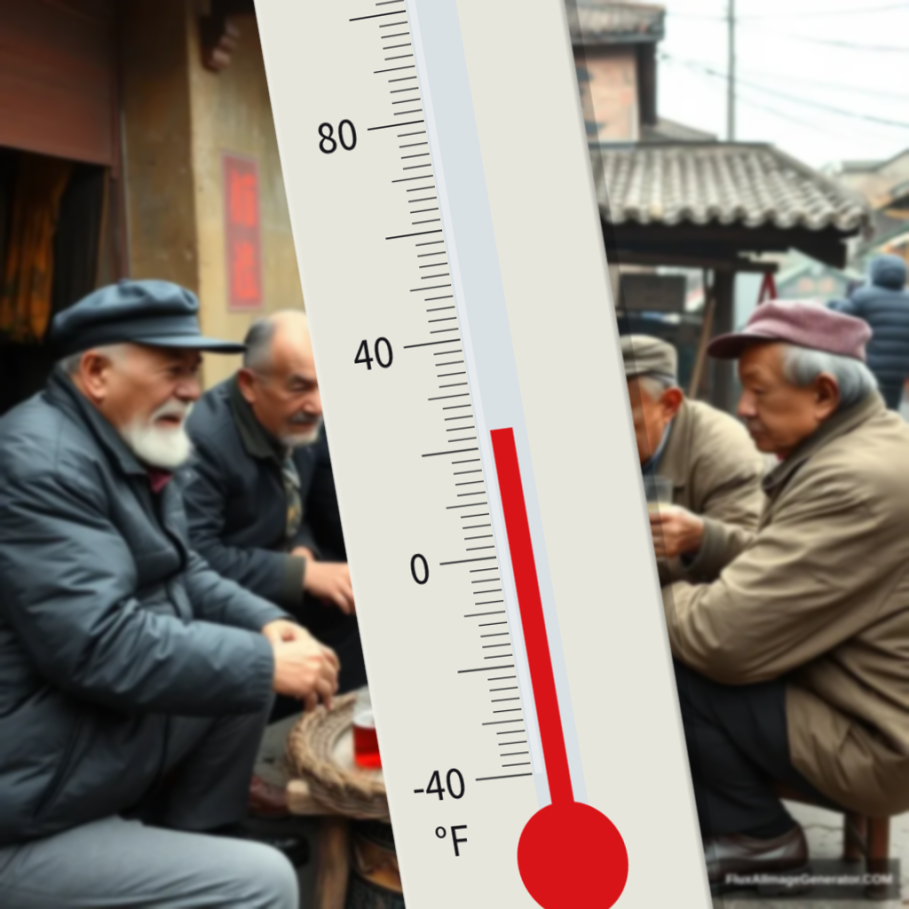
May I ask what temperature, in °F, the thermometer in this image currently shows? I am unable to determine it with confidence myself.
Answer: 23 °F
